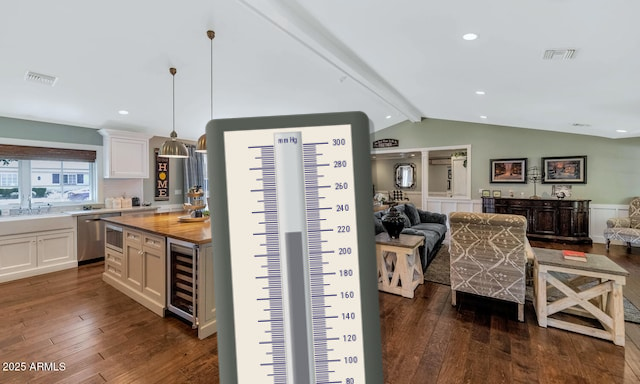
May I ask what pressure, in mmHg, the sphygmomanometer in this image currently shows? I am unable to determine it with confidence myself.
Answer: 220 mmHg
